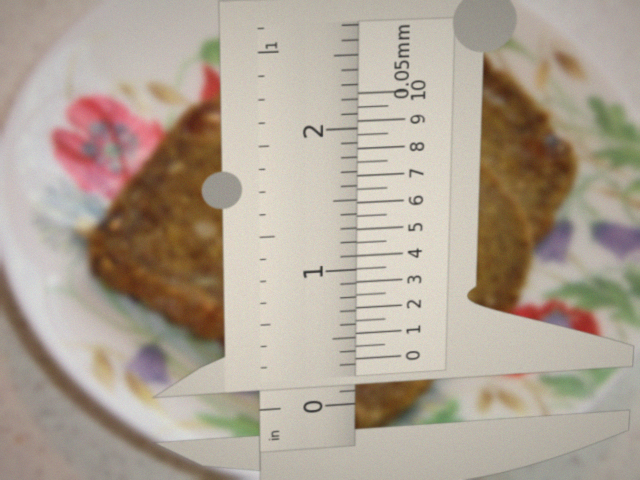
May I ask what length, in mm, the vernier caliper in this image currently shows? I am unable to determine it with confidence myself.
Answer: 3.4 mm
